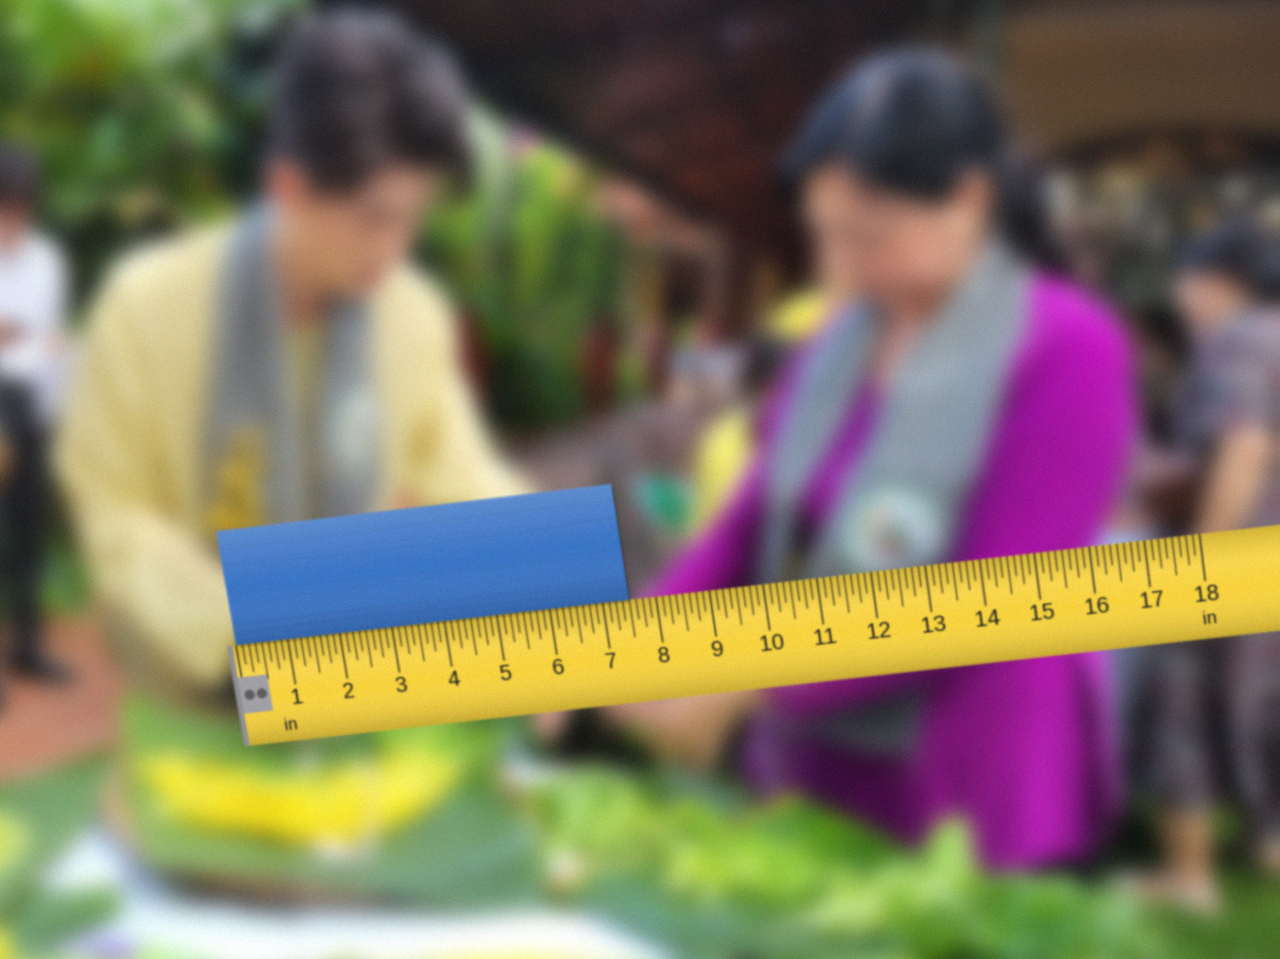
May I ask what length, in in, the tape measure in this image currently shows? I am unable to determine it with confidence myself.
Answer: 7.5 in
